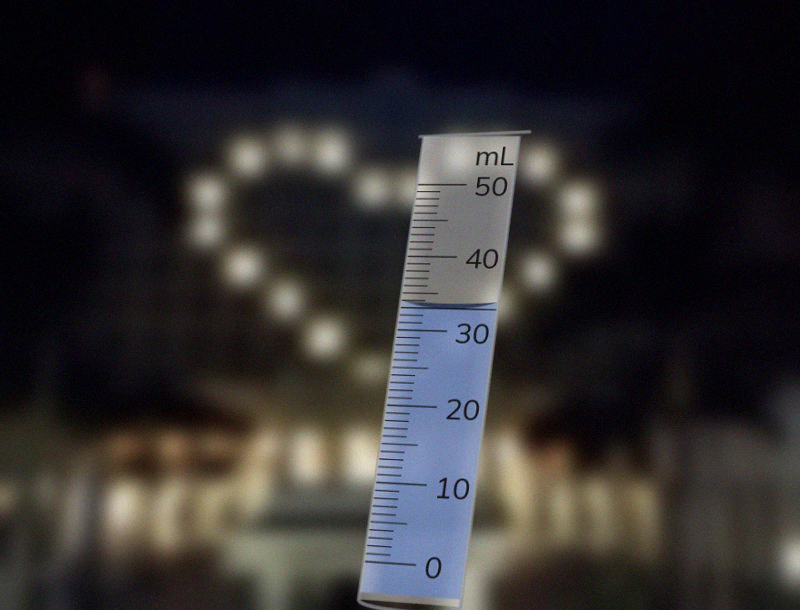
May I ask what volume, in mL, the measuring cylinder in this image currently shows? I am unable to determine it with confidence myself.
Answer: 33 mL
